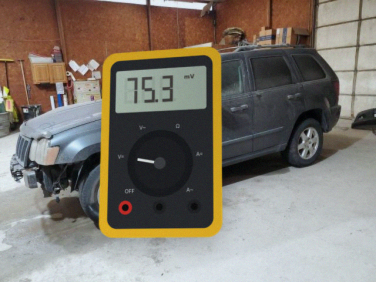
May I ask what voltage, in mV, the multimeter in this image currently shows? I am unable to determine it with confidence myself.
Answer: 75.3 mV
